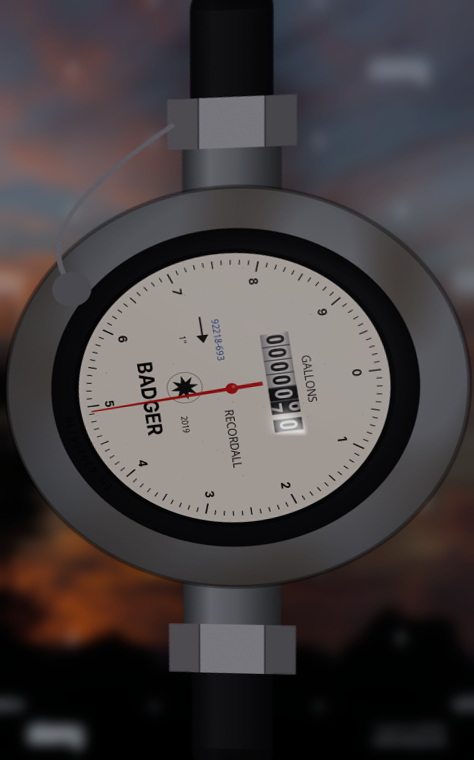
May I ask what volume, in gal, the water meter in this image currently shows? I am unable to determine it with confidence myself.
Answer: 64.9 gal
